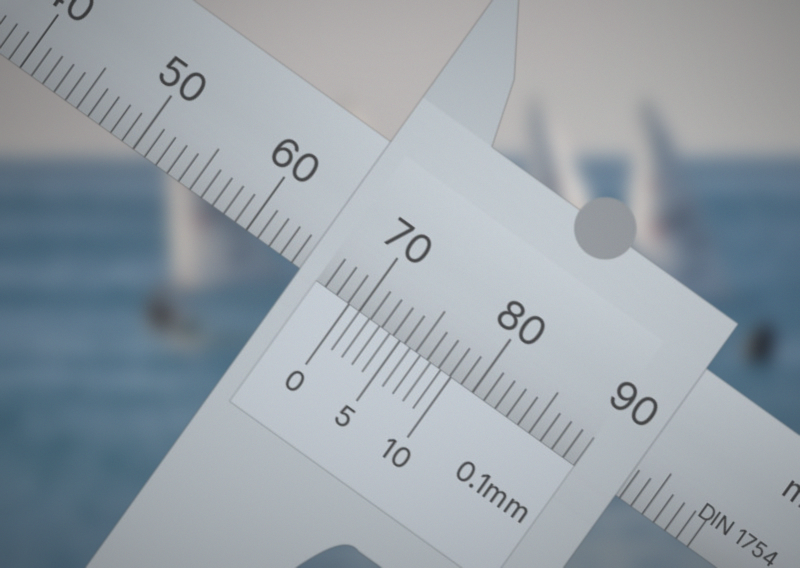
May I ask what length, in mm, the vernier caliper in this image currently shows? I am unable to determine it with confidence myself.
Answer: 69.1 mm
